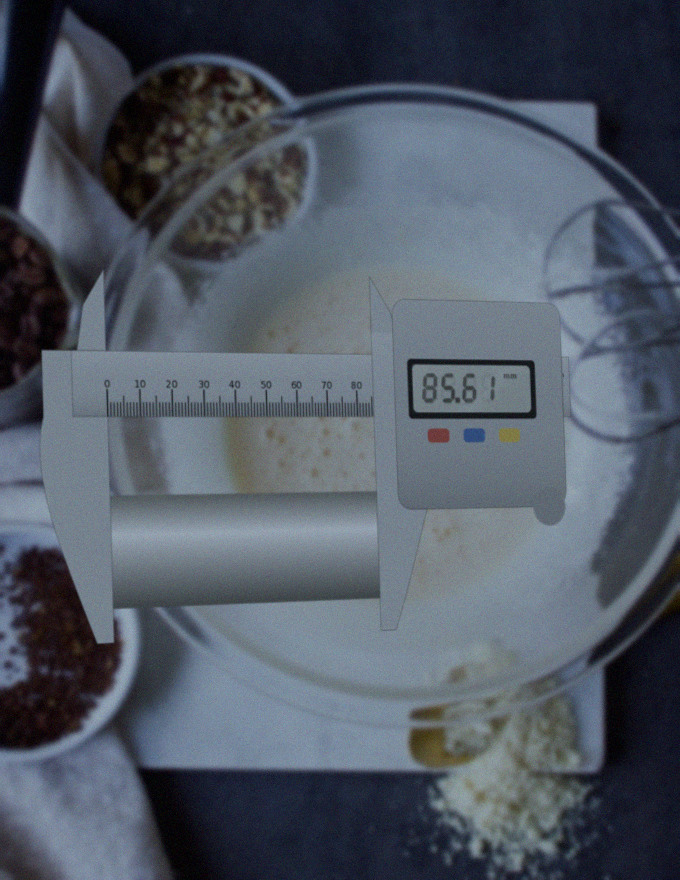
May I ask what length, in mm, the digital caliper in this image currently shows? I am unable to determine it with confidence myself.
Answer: 85.61 mm
